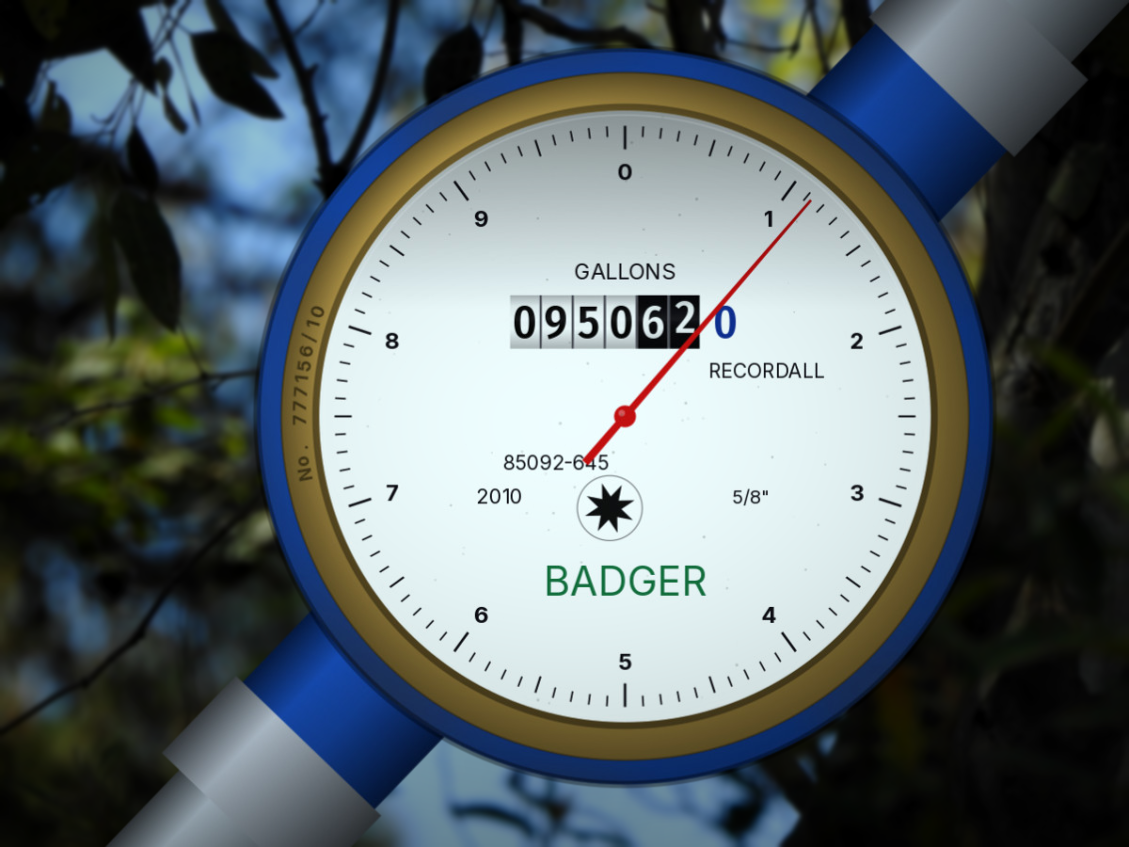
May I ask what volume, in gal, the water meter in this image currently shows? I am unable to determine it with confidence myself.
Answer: 950621.1 gal
